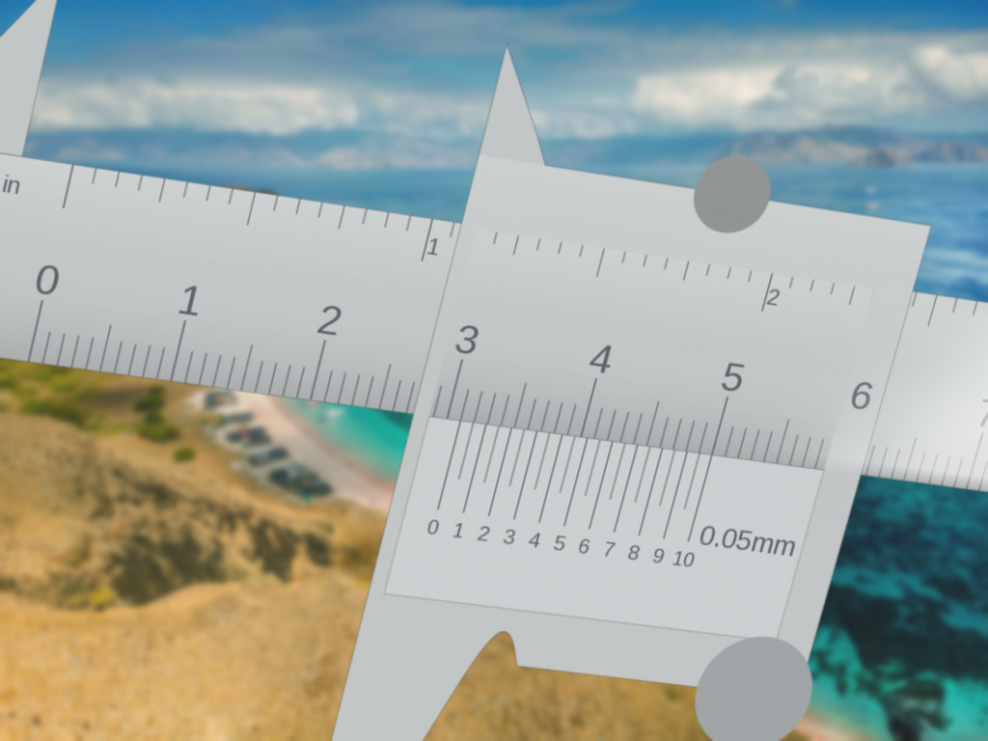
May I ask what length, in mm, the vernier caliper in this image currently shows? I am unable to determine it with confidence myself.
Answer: 31.0 mm
